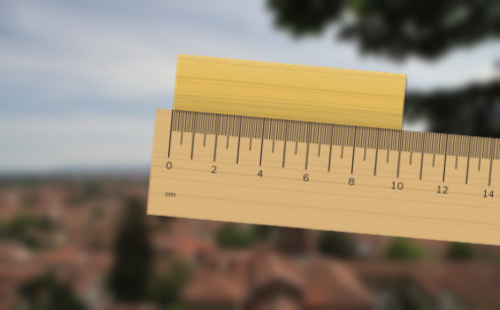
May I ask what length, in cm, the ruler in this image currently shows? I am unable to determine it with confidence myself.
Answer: 10 cm
